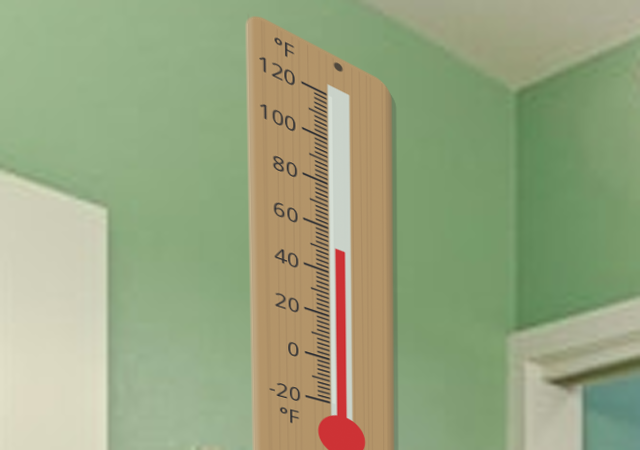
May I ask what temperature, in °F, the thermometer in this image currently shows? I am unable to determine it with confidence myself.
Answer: 52 °F
